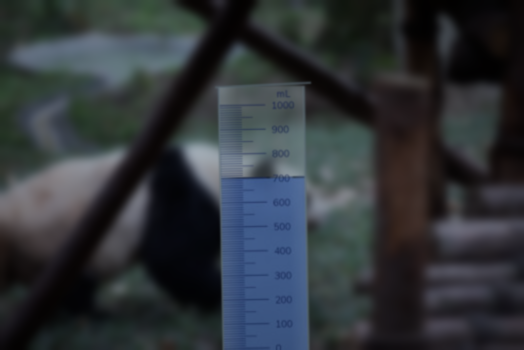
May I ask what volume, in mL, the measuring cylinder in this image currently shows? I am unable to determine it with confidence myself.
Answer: 700 mL
